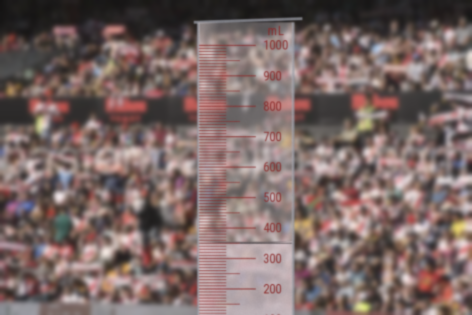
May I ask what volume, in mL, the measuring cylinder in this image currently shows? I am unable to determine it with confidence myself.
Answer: 350 mL
